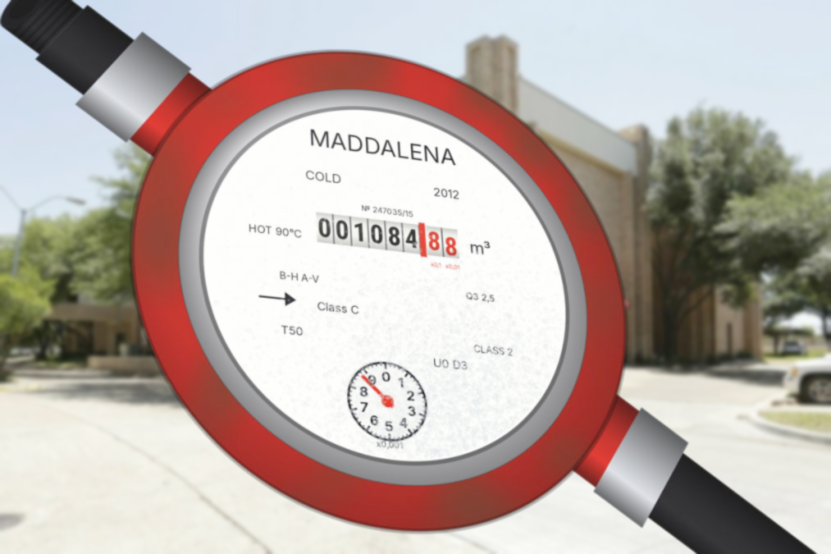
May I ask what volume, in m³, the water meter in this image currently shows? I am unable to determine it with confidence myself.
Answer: 1084.878 m³
